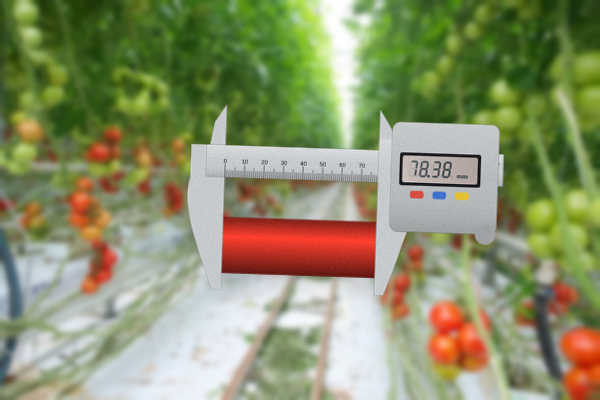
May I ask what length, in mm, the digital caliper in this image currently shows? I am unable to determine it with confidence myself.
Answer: 78.38 mm
